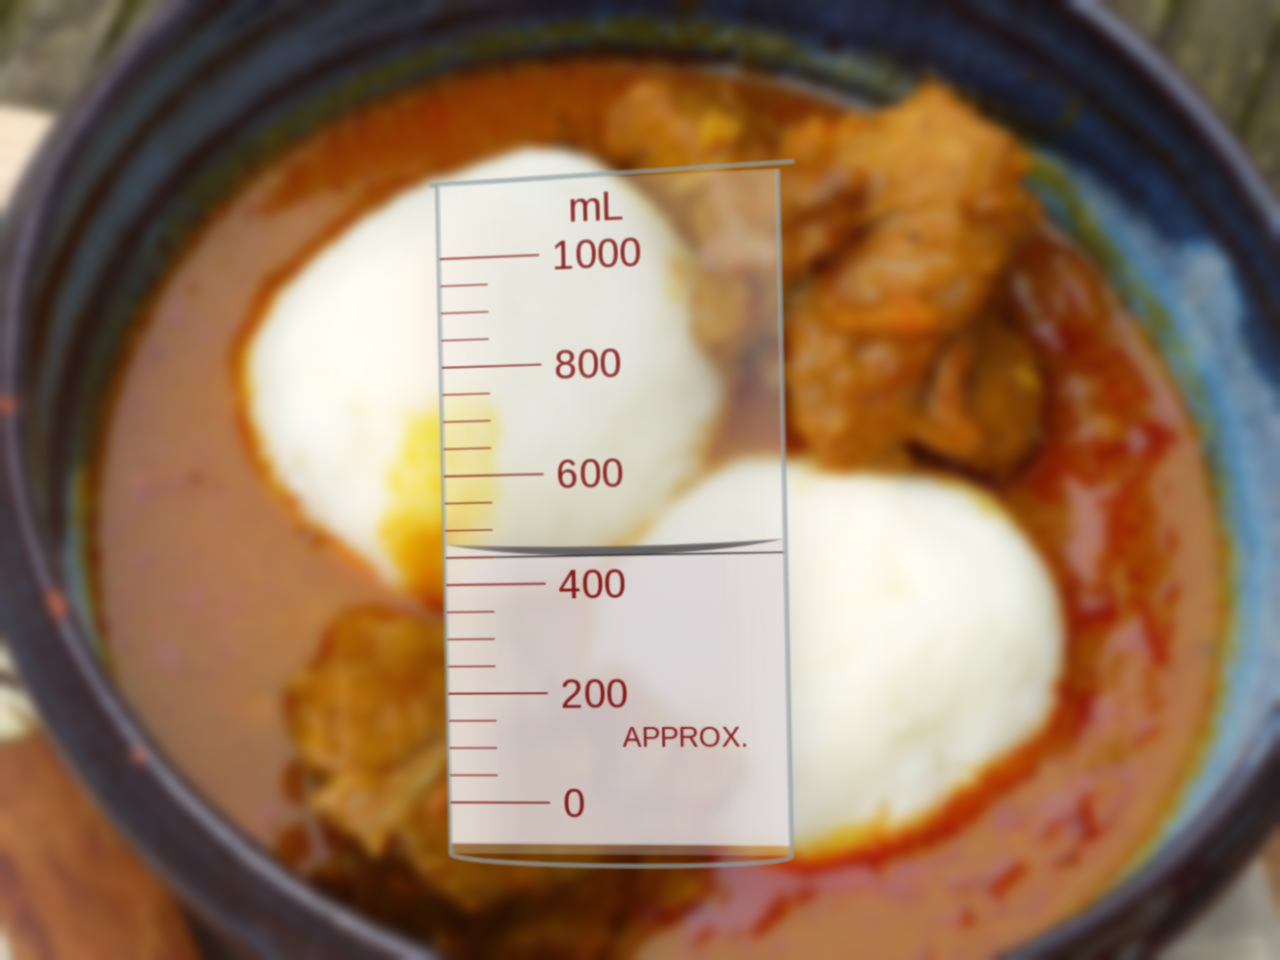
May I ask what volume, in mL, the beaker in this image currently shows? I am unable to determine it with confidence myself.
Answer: 450 mL
